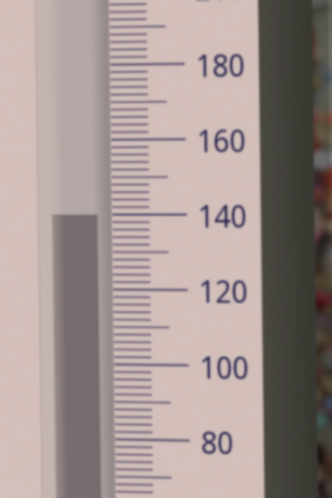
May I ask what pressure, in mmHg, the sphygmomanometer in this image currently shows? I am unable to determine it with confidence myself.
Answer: 140 mmHg
